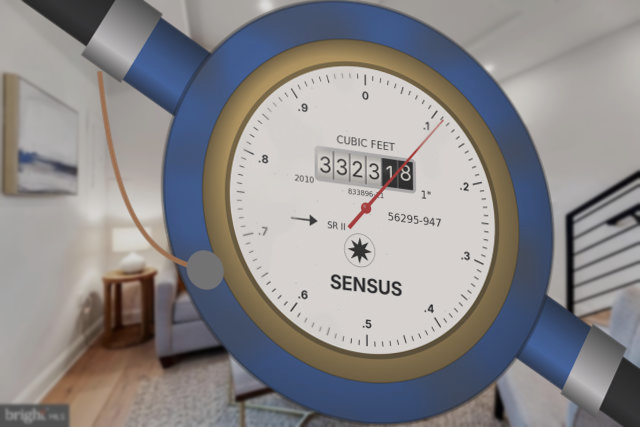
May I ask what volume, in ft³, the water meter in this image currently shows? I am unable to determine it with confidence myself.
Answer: 332318.11 ft³
